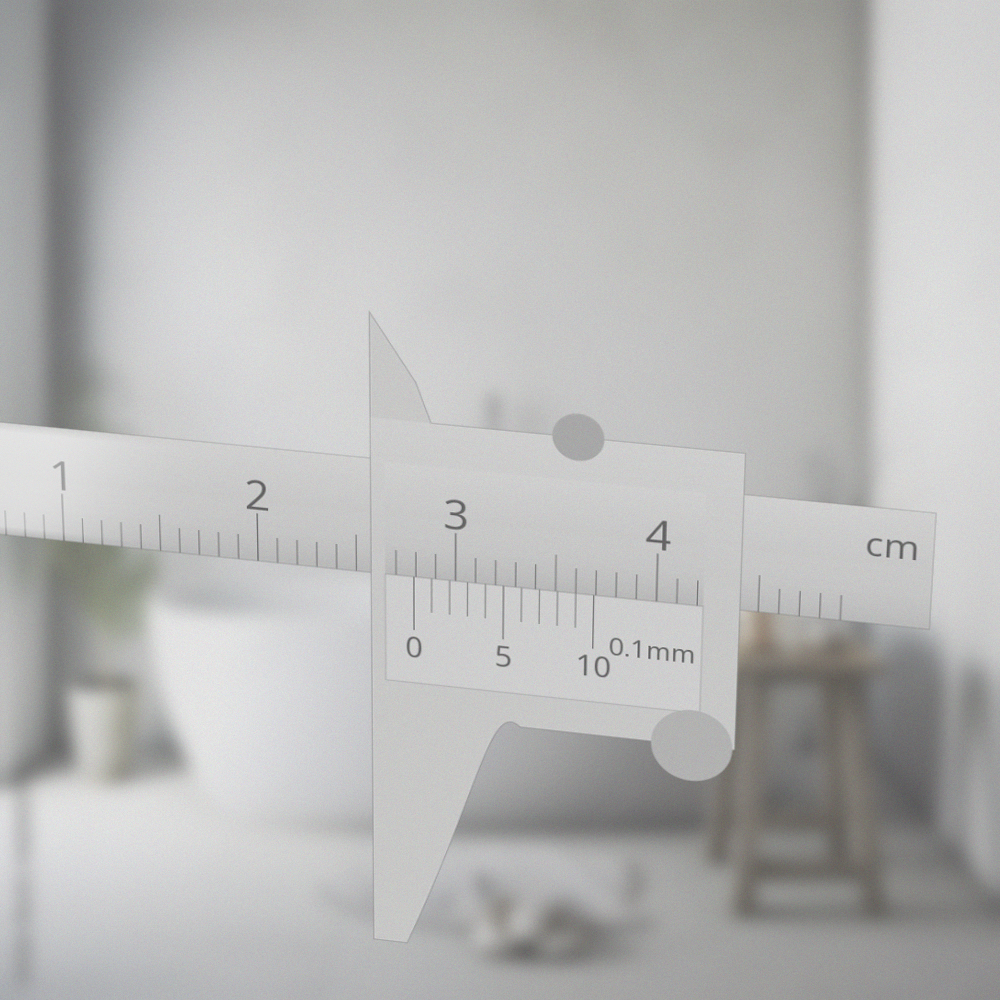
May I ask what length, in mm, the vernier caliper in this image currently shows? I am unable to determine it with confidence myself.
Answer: 27.9 mm
